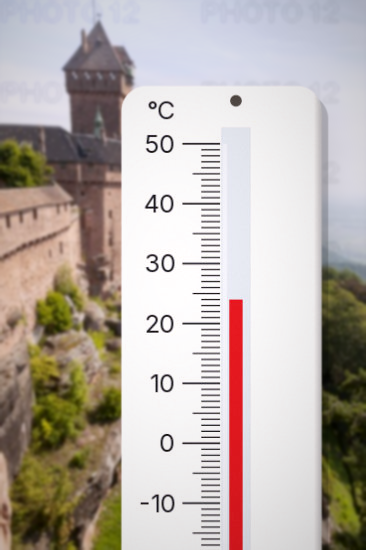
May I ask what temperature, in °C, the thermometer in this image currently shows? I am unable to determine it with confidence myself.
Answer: 24 °C
